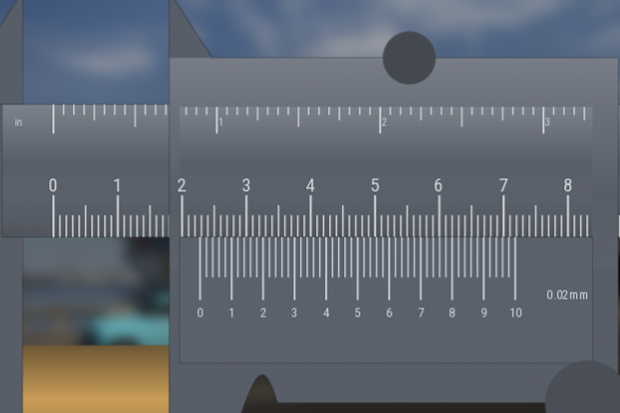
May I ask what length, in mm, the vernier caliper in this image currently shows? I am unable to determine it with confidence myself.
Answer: 22.8 mm
